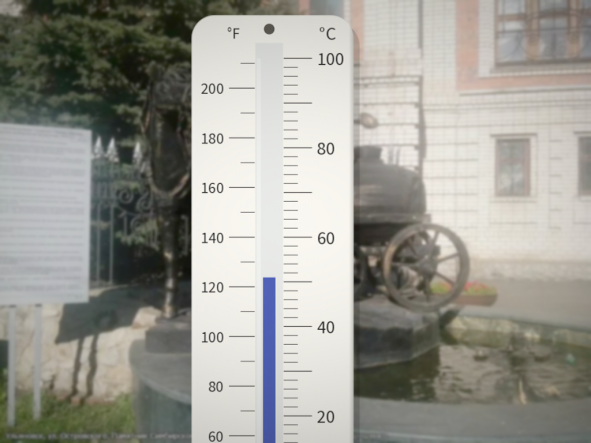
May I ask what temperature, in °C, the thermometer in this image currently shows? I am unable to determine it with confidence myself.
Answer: 51 °C
